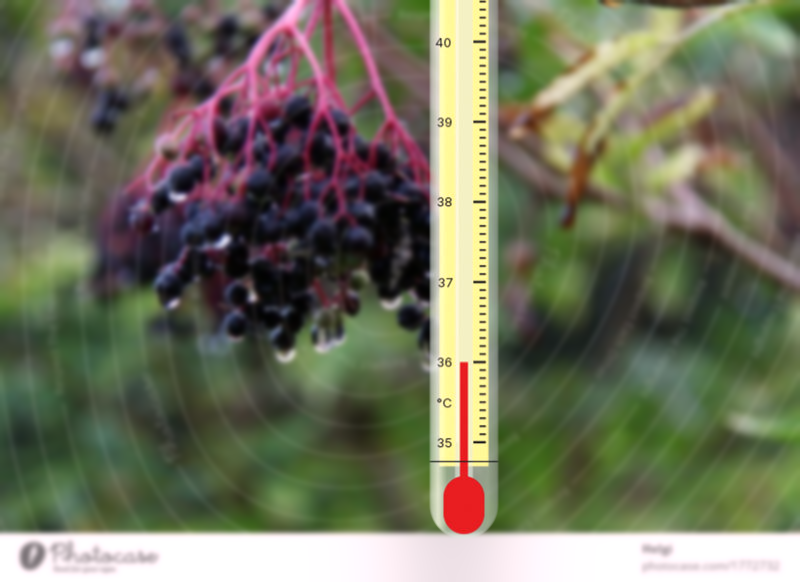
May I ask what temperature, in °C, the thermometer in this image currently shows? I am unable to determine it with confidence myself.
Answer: 36 °C
